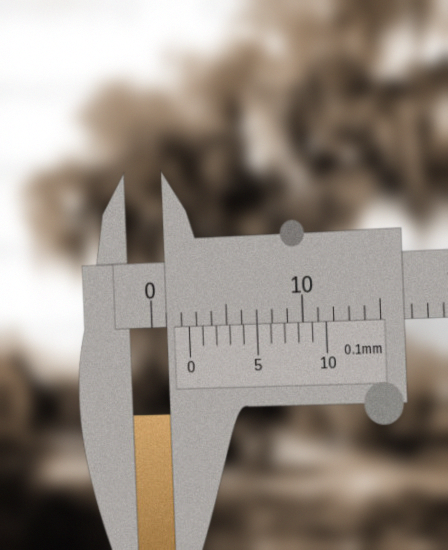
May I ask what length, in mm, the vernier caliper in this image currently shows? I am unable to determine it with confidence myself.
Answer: 2.5 mm
